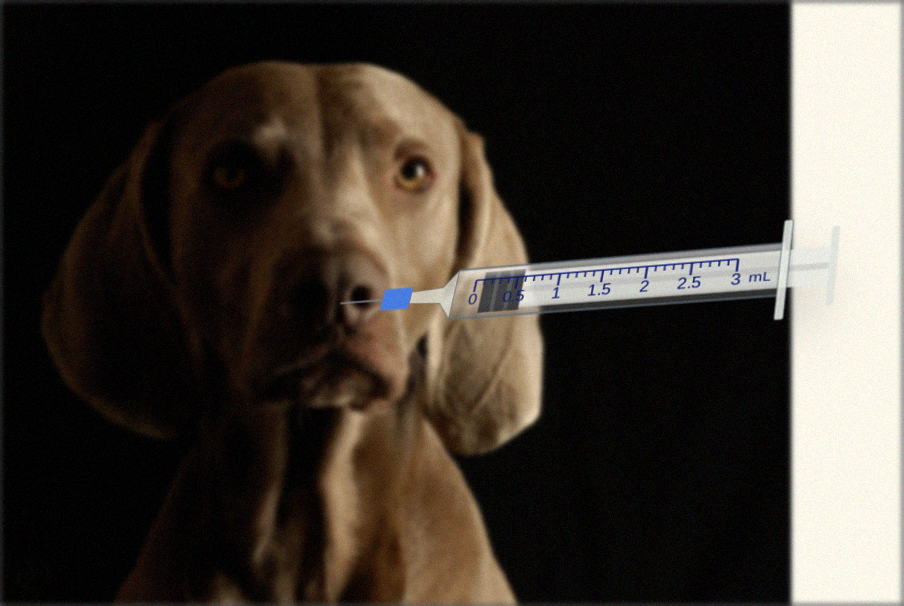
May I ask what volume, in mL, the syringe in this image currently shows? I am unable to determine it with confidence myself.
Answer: 0.1 mL
